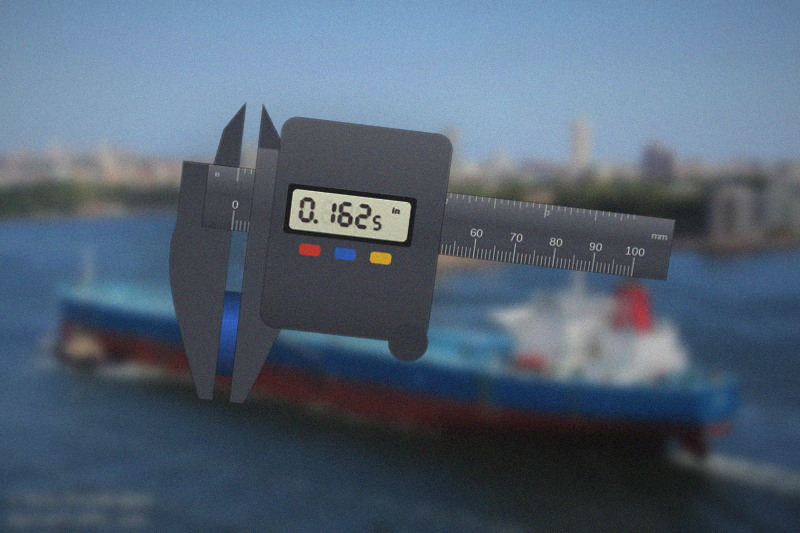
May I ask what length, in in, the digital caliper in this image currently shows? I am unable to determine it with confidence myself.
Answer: 0.1625 in
